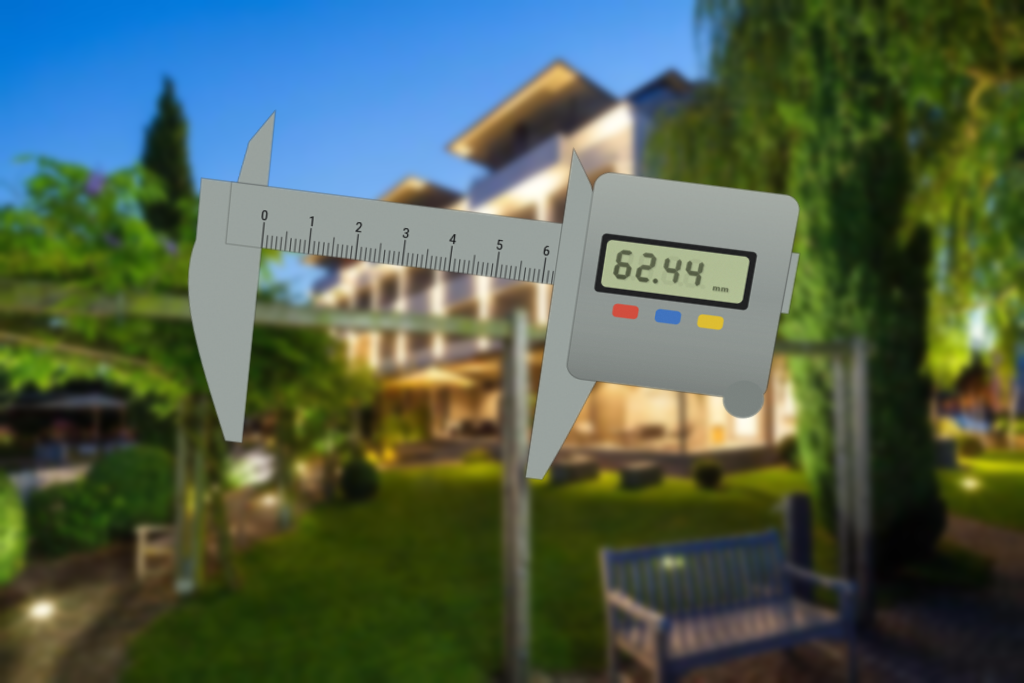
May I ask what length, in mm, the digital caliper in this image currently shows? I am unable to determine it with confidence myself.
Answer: 62.44 mm
